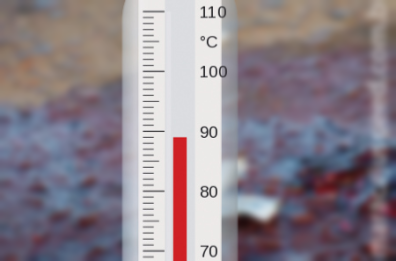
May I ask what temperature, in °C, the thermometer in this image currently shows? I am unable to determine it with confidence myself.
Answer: 89 °C
